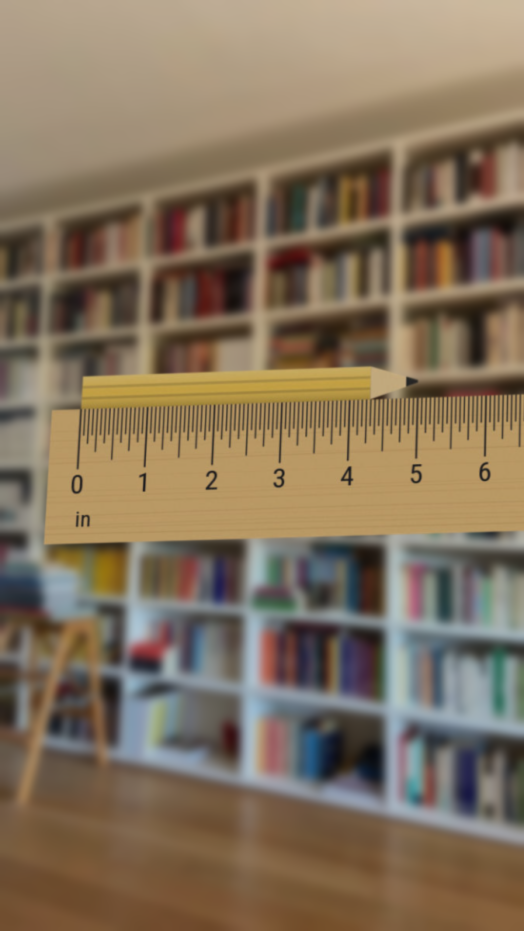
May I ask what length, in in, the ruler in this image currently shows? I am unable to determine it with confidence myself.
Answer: 5 in
